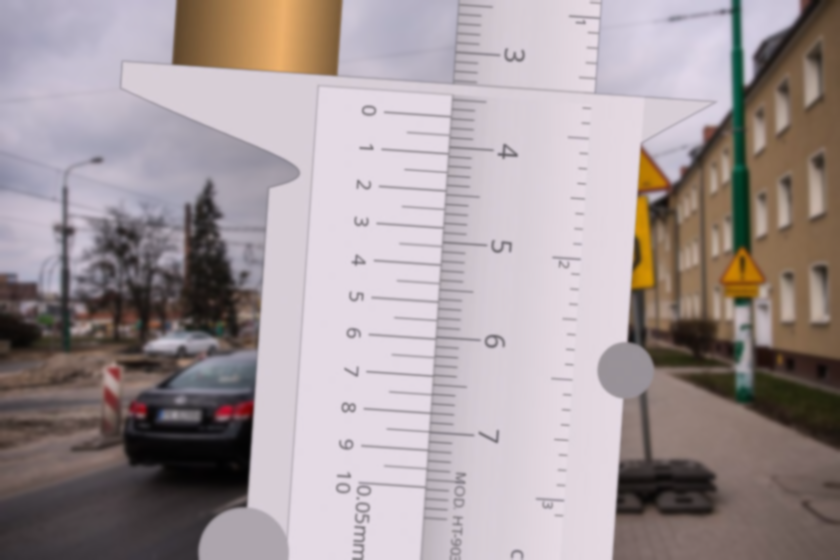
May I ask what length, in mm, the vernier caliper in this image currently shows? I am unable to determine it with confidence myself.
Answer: 36.8 mm
